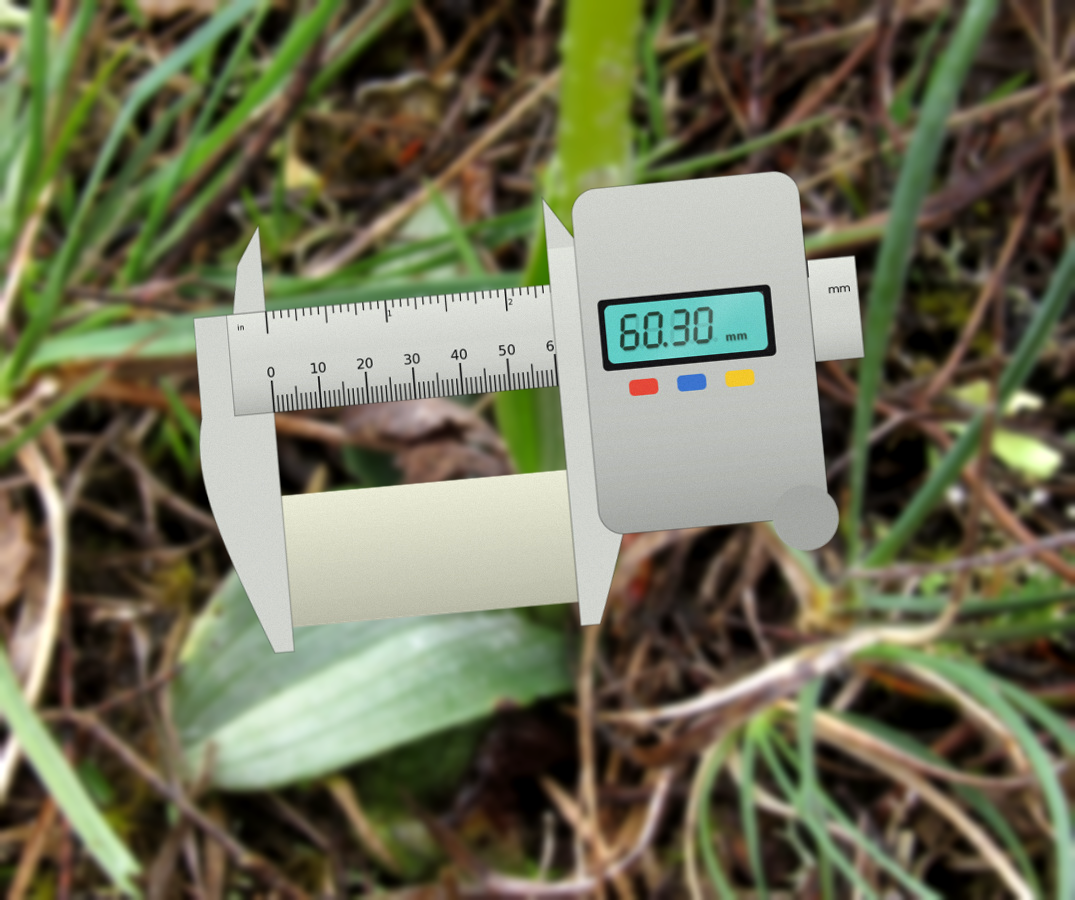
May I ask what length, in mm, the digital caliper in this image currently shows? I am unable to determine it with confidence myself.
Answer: 60.30 mm
